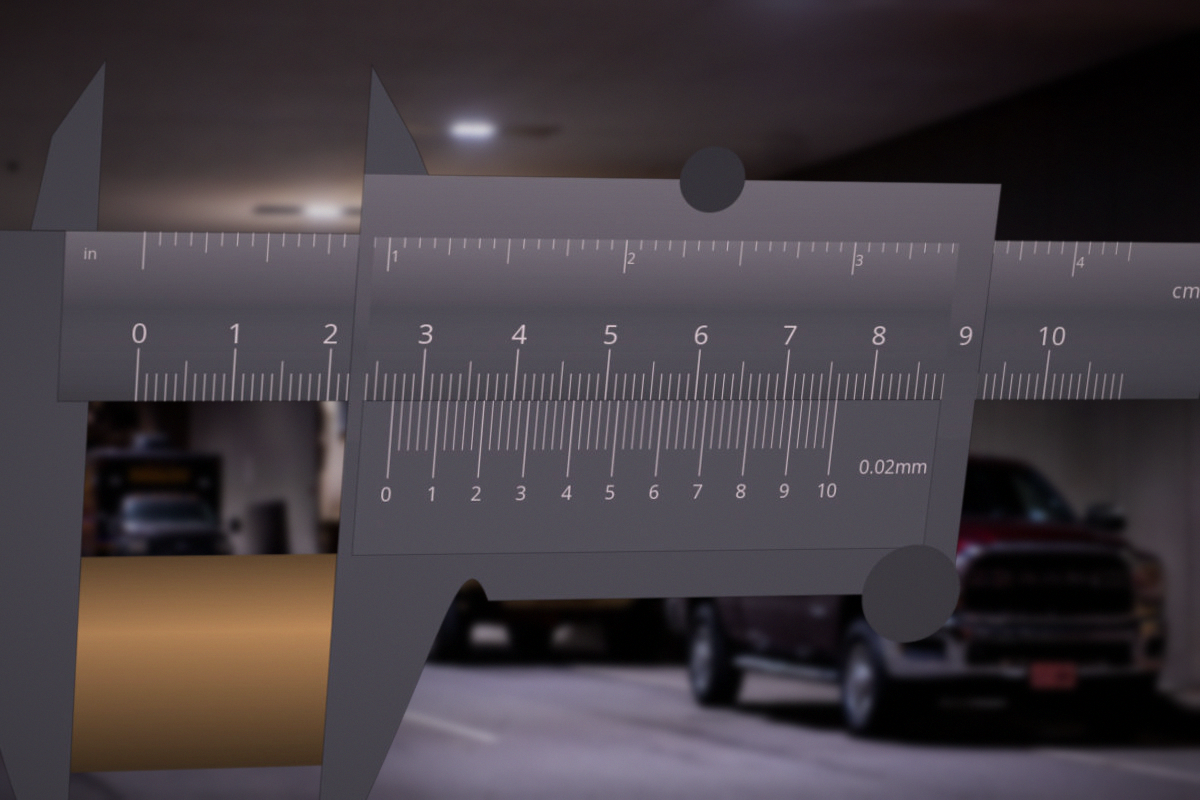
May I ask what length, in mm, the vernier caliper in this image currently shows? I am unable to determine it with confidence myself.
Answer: 27.0 mm
